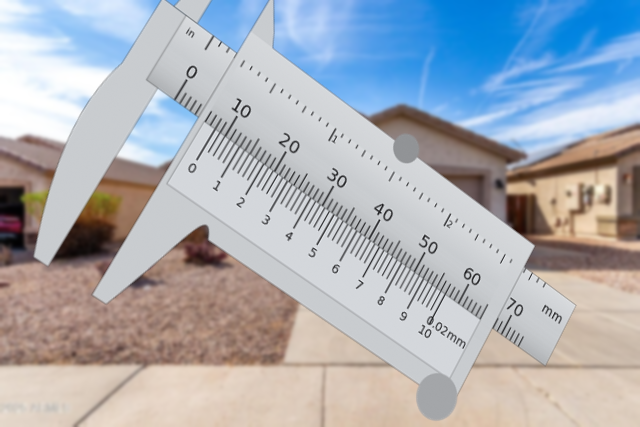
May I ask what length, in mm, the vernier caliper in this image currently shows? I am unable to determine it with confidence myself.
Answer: 8.0 mm
